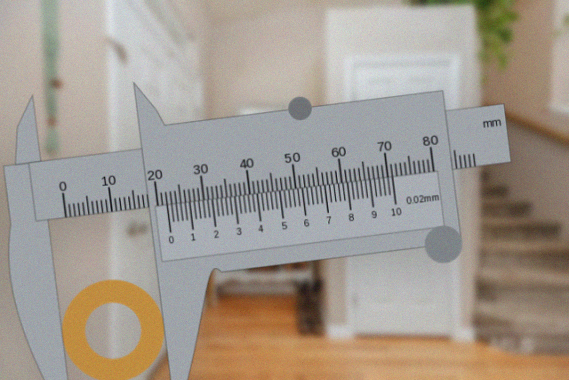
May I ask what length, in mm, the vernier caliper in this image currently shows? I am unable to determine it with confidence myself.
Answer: 22.0 mm
